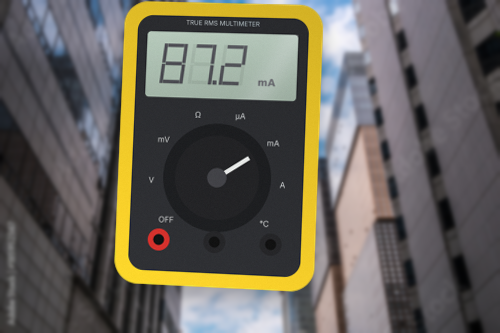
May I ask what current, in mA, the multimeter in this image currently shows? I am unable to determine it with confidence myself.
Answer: 87.2 mA
